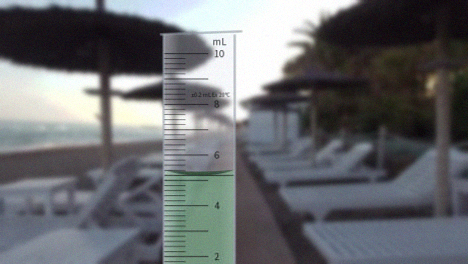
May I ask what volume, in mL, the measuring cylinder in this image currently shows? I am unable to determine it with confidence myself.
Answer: 5.2 mL
